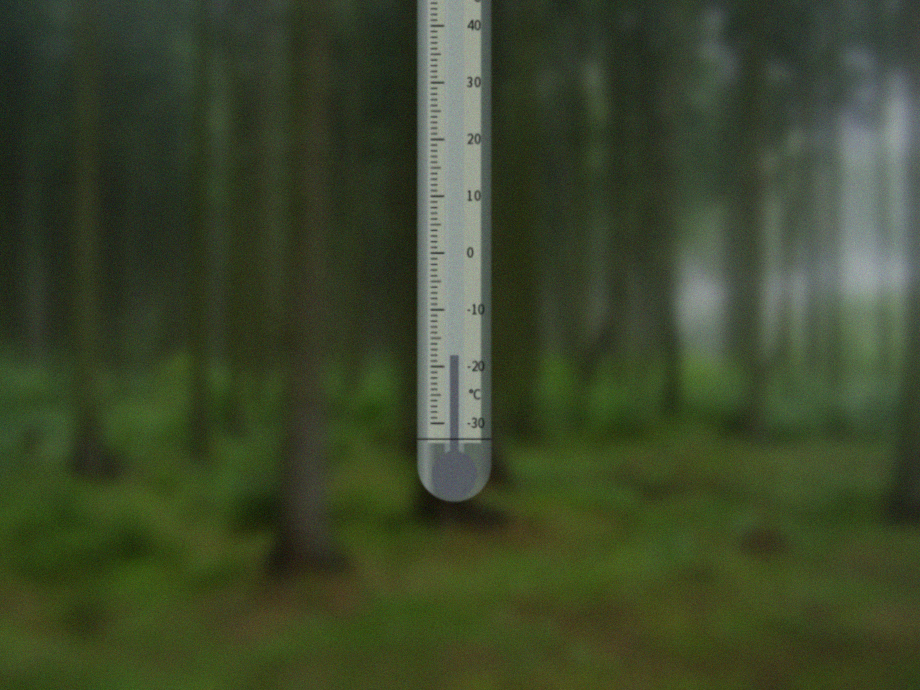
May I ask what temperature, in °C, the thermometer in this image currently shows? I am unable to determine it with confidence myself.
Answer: -18 °C
